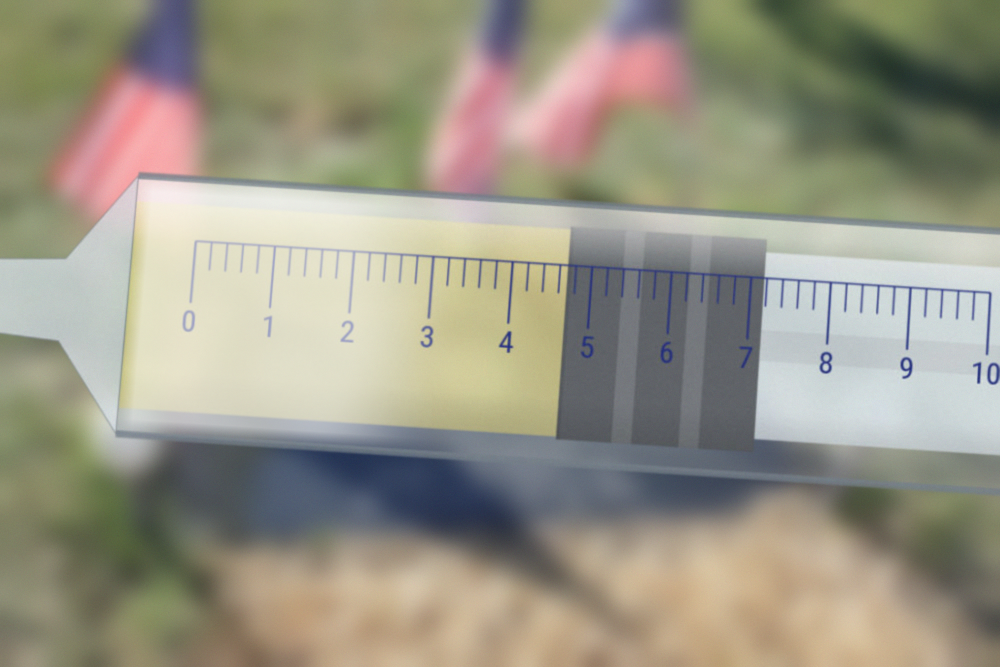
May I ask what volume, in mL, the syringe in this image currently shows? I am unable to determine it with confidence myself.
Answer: 4.7 mL
